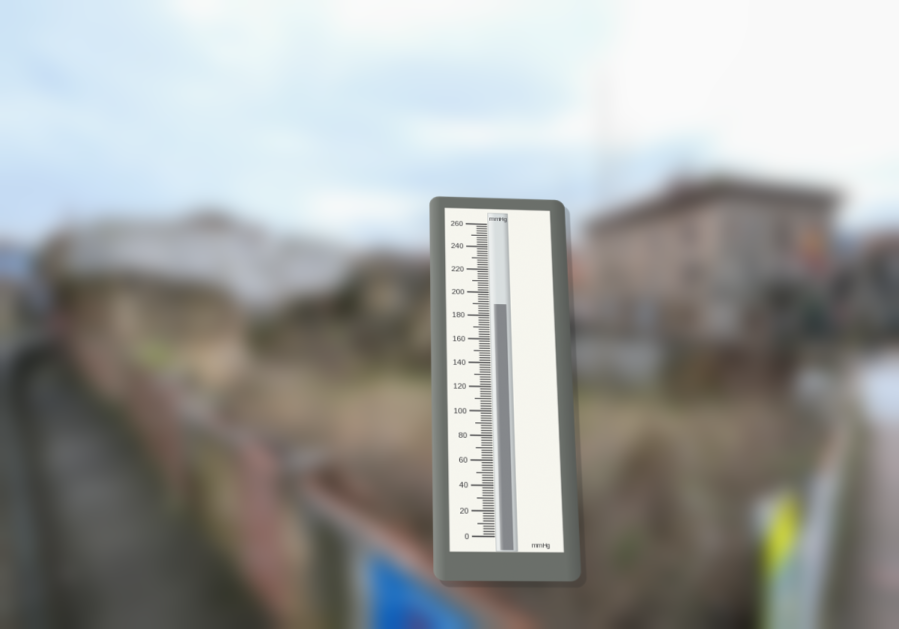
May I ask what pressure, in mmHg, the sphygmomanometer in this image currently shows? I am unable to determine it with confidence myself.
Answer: 190 mmHg
